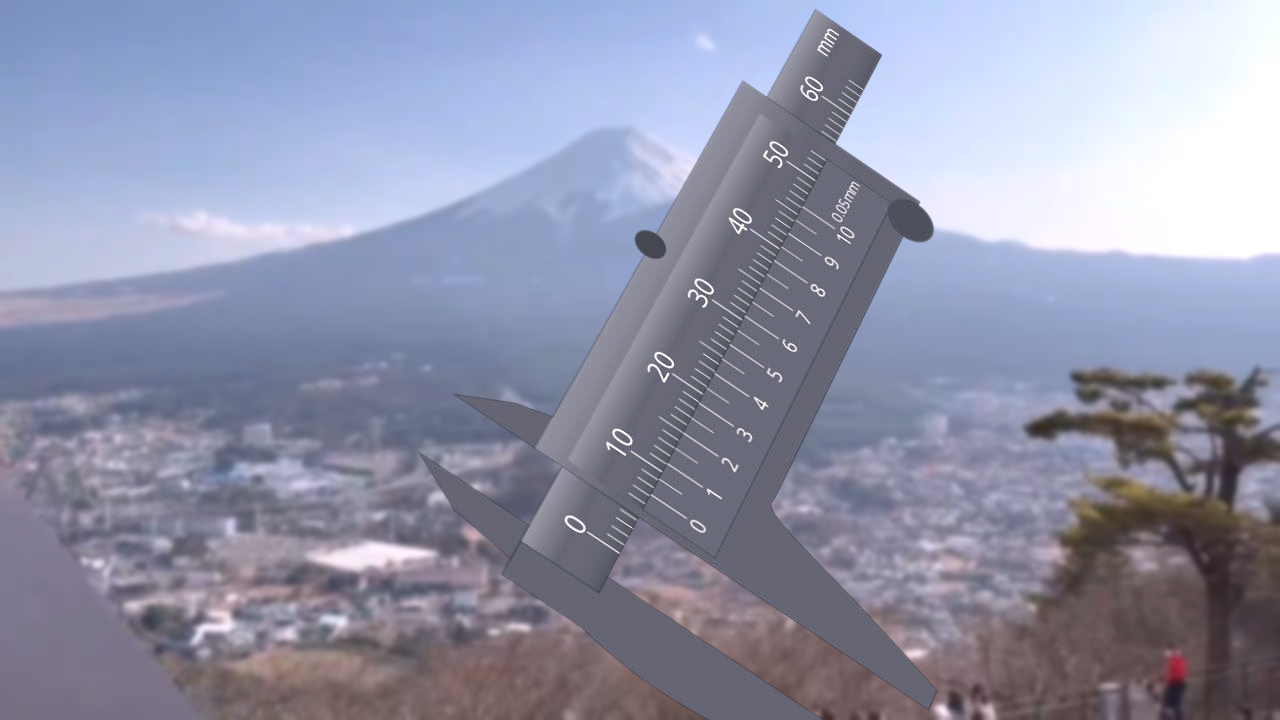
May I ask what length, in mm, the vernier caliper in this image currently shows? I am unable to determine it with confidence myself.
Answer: 7.2 mm
